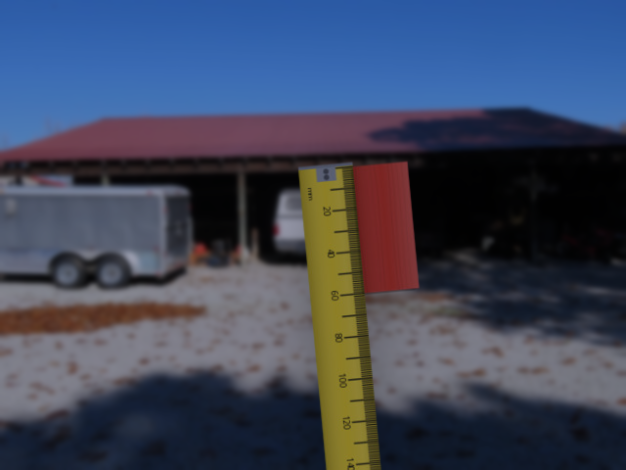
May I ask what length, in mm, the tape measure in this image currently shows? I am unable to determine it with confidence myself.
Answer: 60 mm
